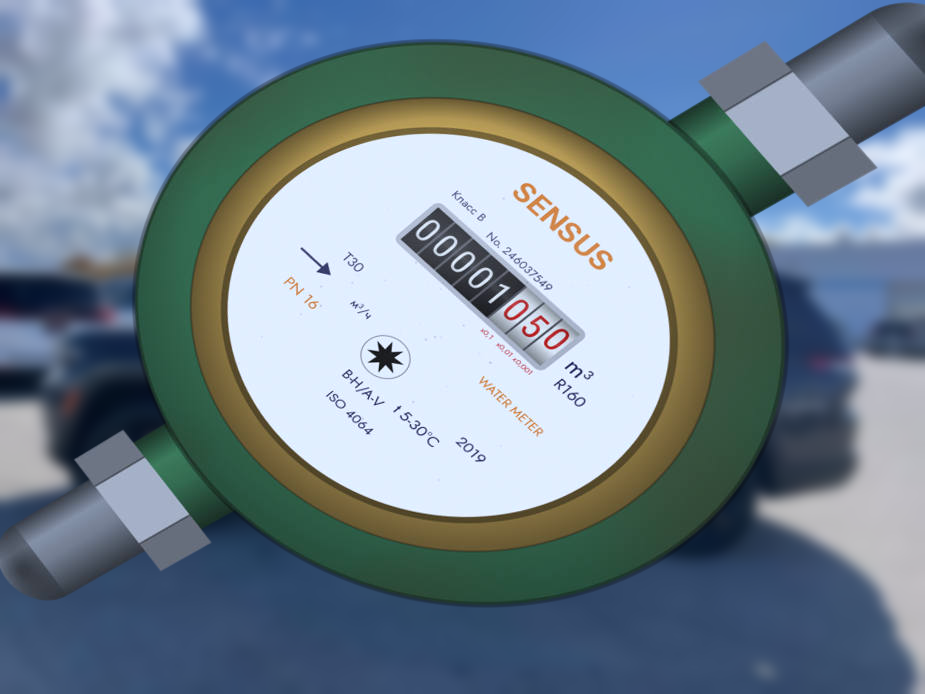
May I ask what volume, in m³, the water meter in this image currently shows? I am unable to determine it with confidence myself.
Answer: 1.050 m³
